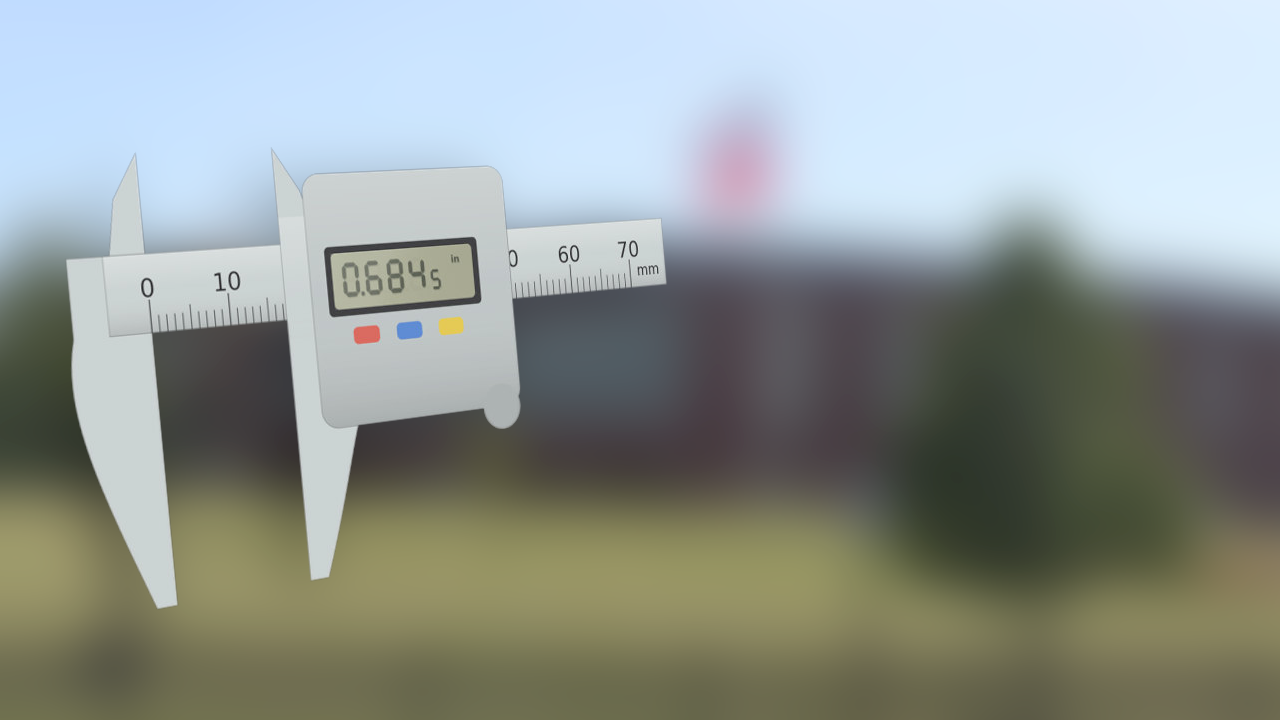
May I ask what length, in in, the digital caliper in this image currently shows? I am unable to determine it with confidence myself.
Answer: 0.6845 in
